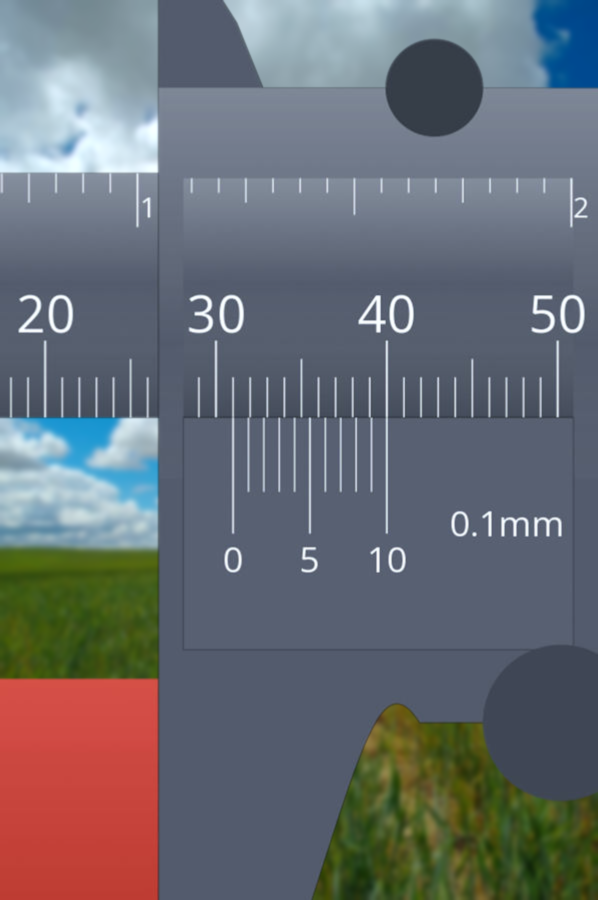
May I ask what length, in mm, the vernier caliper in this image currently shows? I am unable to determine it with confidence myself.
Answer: 31.0 mm
